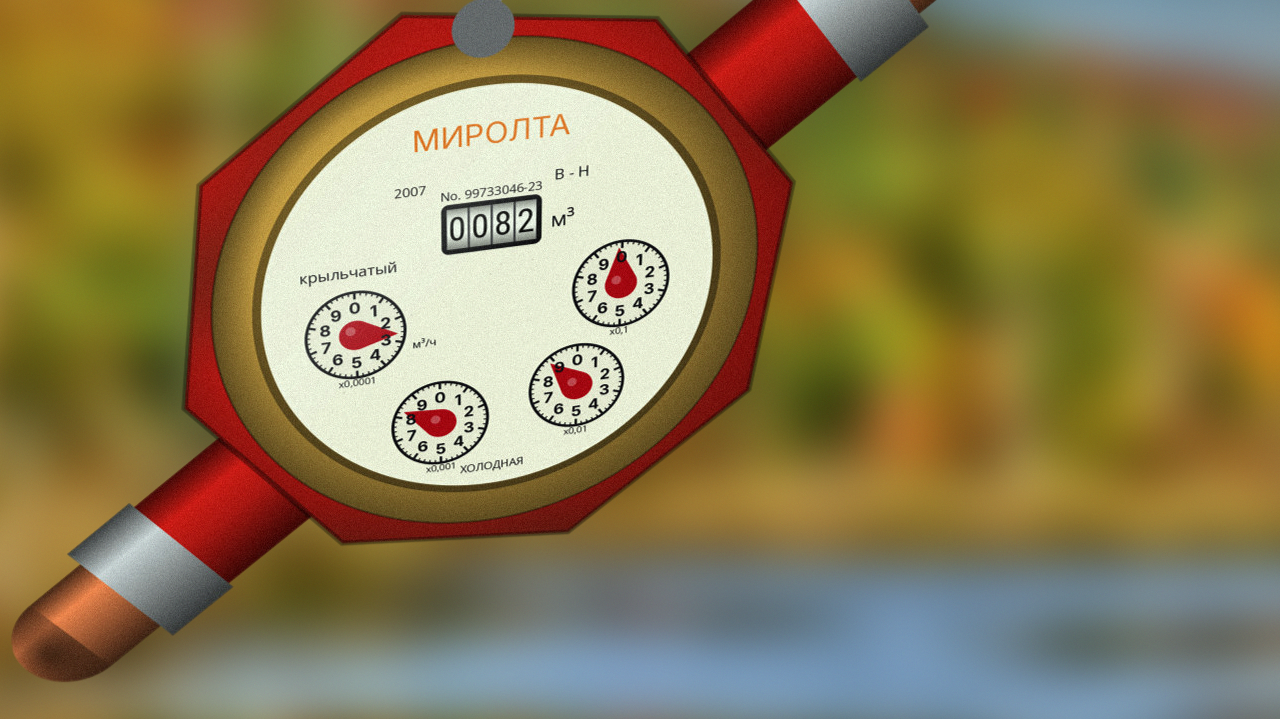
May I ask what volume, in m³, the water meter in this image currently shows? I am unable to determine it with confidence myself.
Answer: 81.9882 m³
